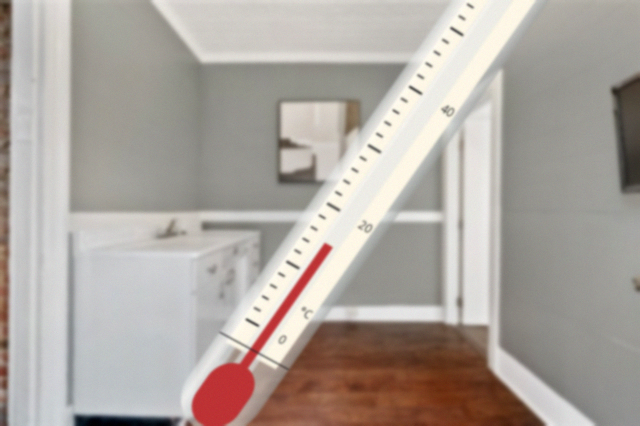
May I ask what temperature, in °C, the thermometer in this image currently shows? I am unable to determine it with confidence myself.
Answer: 15 °C
